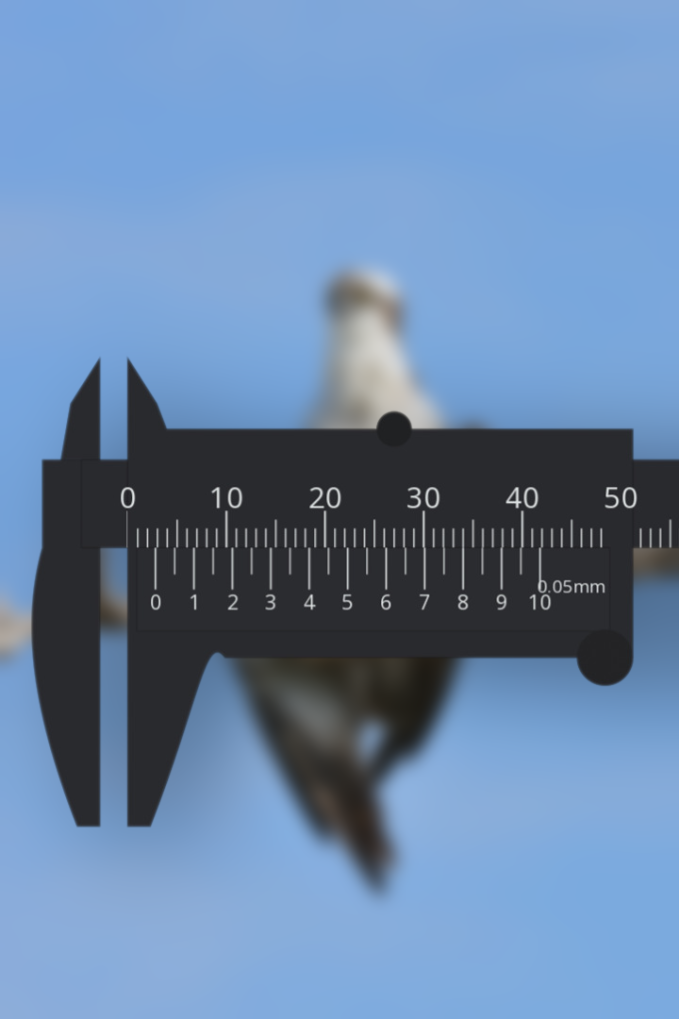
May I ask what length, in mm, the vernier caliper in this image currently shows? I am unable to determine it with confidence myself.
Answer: 2.8 mm
